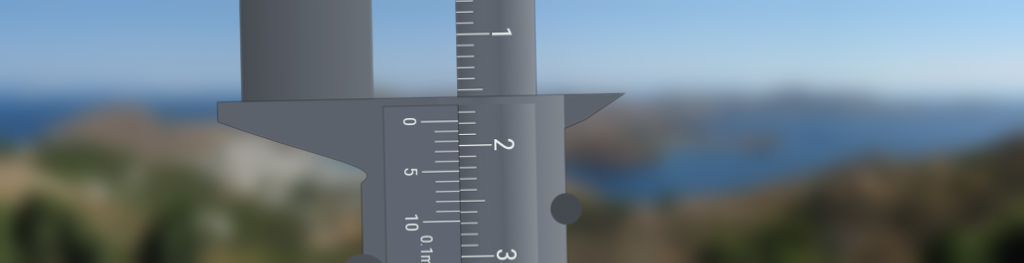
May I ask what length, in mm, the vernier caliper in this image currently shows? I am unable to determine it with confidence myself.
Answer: 17.8 mm
